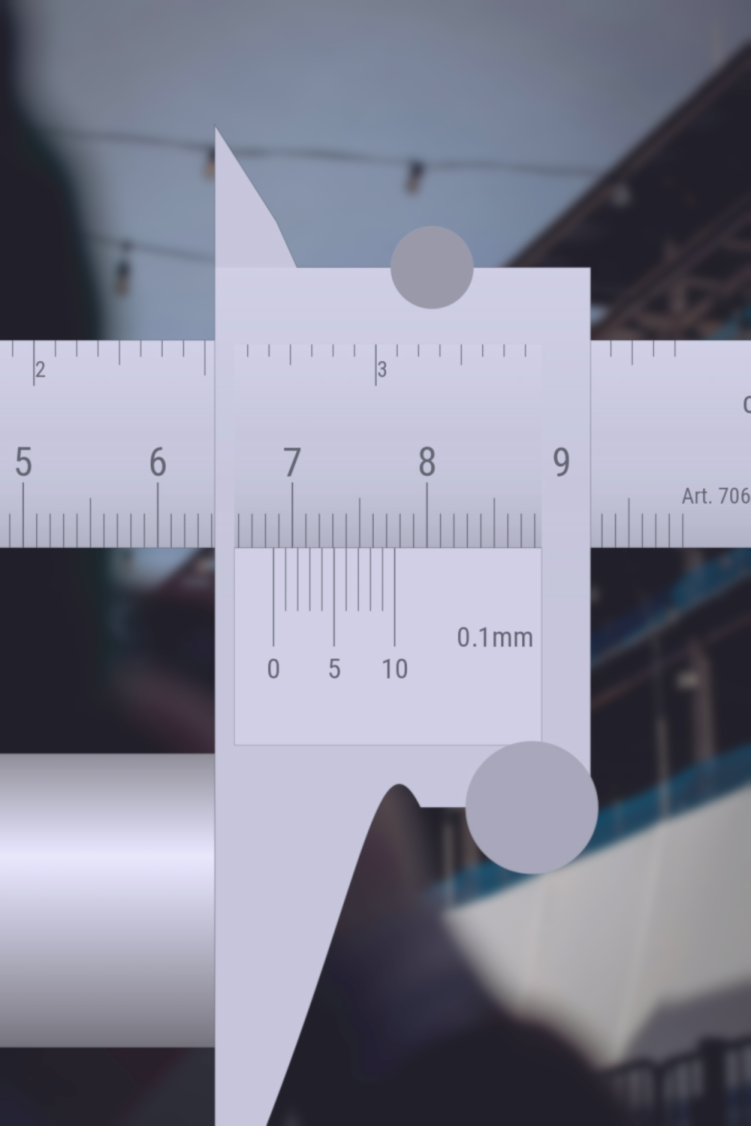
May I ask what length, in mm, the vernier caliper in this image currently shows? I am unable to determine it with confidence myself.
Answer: 68.6 mm
